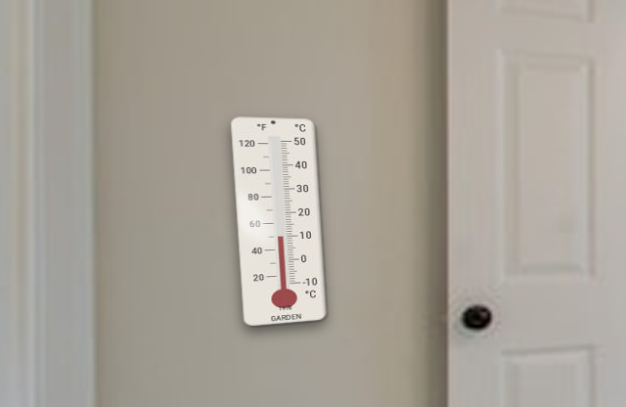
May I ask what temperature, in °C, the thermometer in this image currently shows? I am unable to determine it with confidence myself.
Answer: 10 °C
